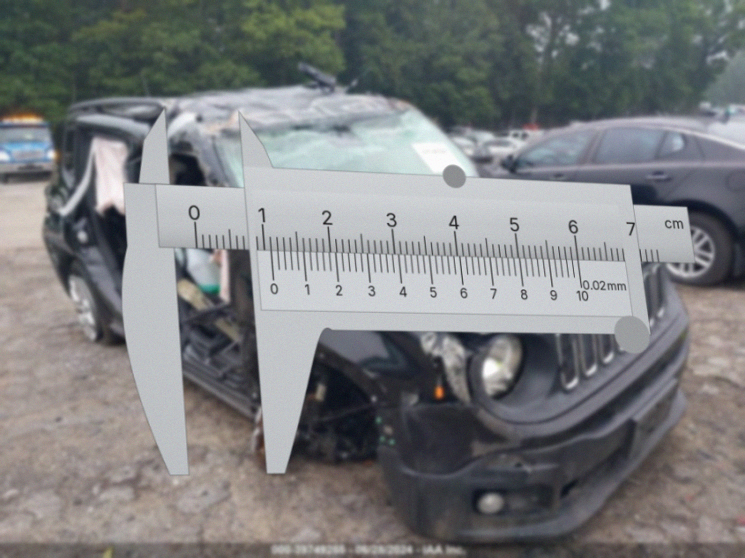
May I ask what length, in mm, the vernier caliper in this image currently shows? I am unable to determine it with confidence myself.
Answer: 11.0 mm
